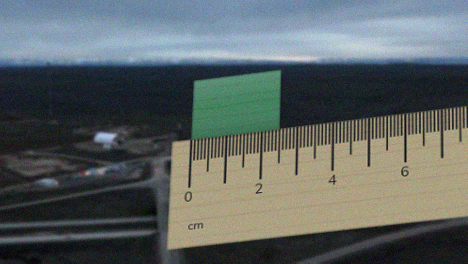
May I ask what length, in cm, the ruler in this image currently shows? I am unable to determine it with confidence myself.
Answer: 2.5 cm
